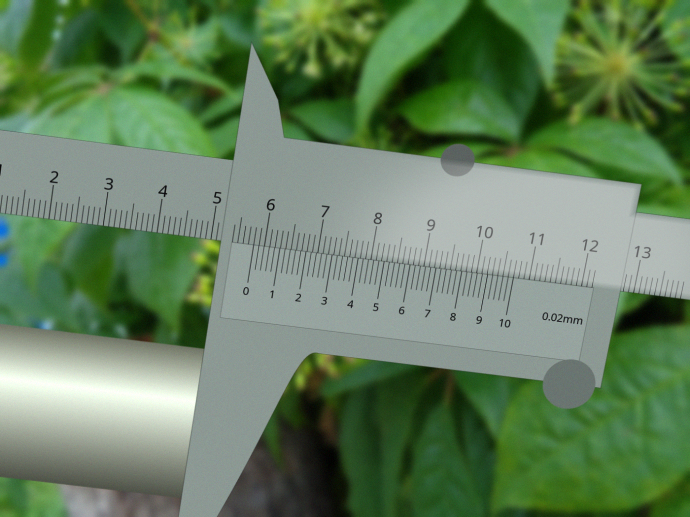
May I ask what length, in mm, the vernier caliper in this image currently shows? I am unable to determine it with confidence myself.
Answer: 58.0 mm
